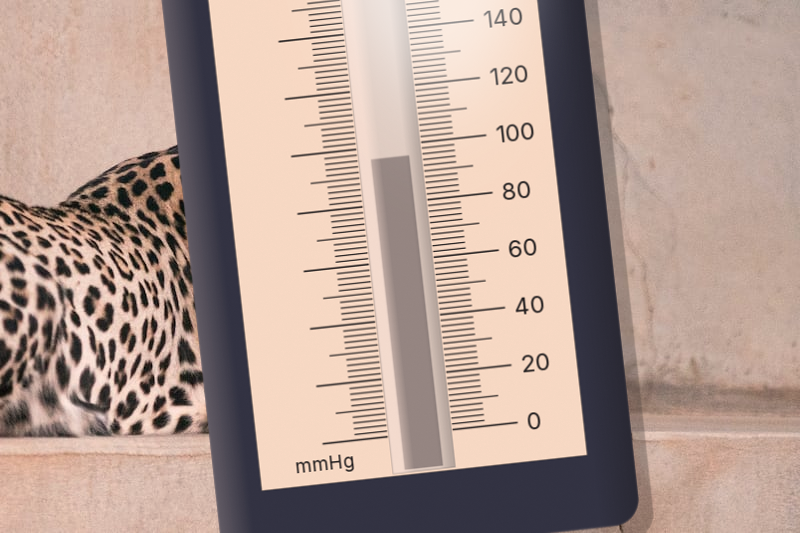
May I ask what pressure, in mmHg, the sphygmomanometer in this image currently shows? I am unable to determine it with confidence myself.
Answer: 96 mmHg
